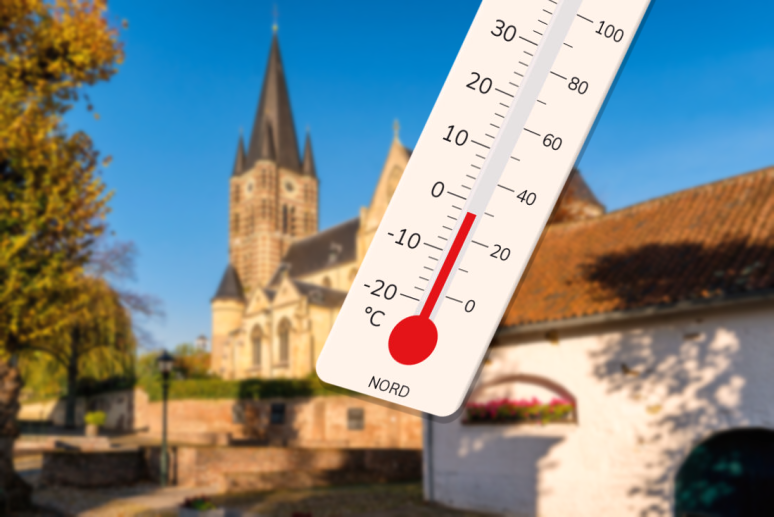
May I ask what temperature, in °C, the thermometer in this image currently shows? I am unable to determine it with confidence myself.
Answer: -2 °C
